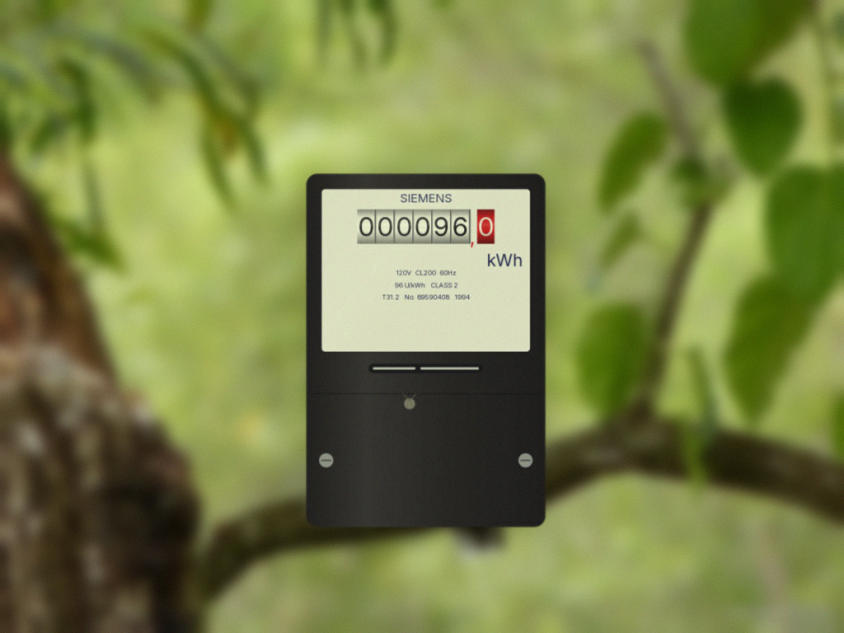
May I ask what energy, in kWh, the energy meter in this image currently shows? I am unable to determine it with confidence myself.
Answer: 96.0 kWh
